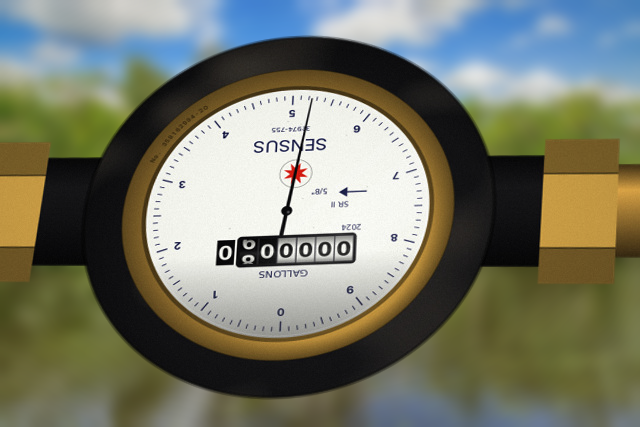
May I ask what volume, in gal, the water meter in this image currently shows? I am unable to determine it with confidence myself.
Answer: 85.2 gal
